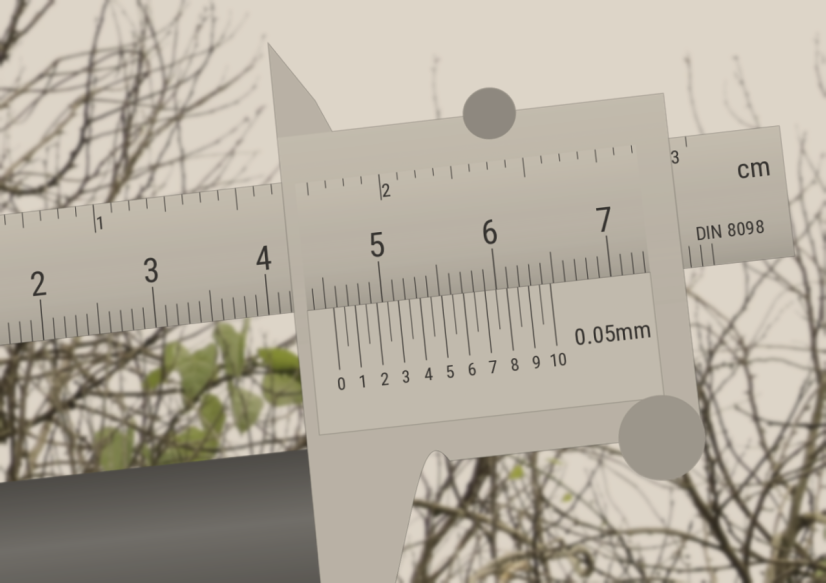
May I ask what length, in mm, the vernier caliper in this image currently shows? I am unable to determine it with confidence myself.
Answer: 45.7 mm
